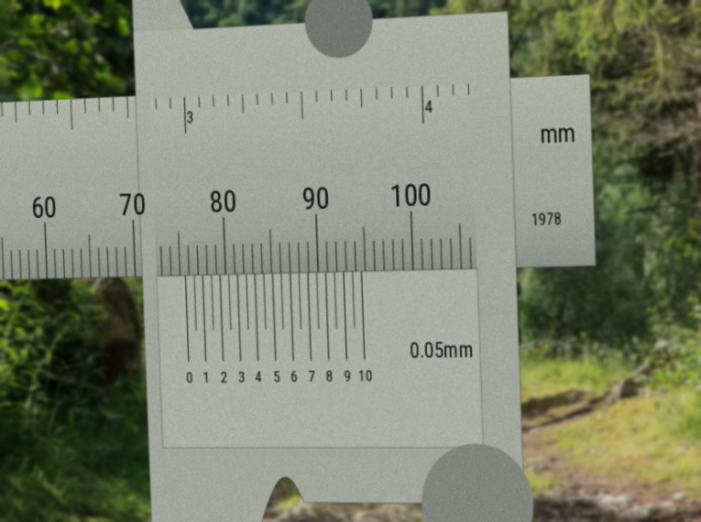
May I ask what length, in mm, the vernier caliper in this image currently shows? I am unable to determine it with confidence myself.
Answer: 75.6 mm
